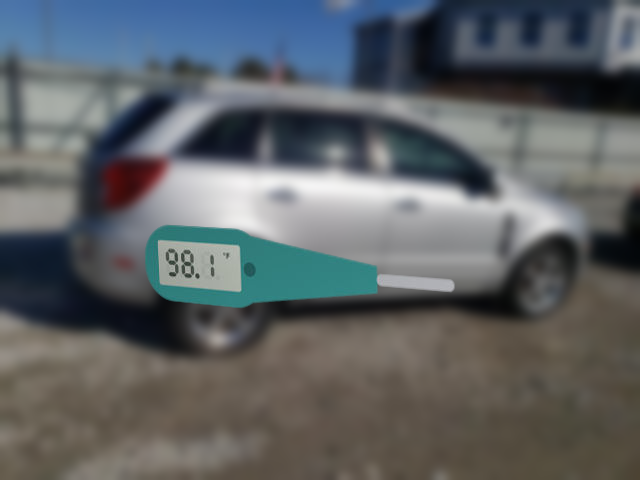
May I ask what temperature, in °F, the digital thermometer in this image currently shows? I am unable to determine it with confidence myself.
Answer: 98.1 °F
